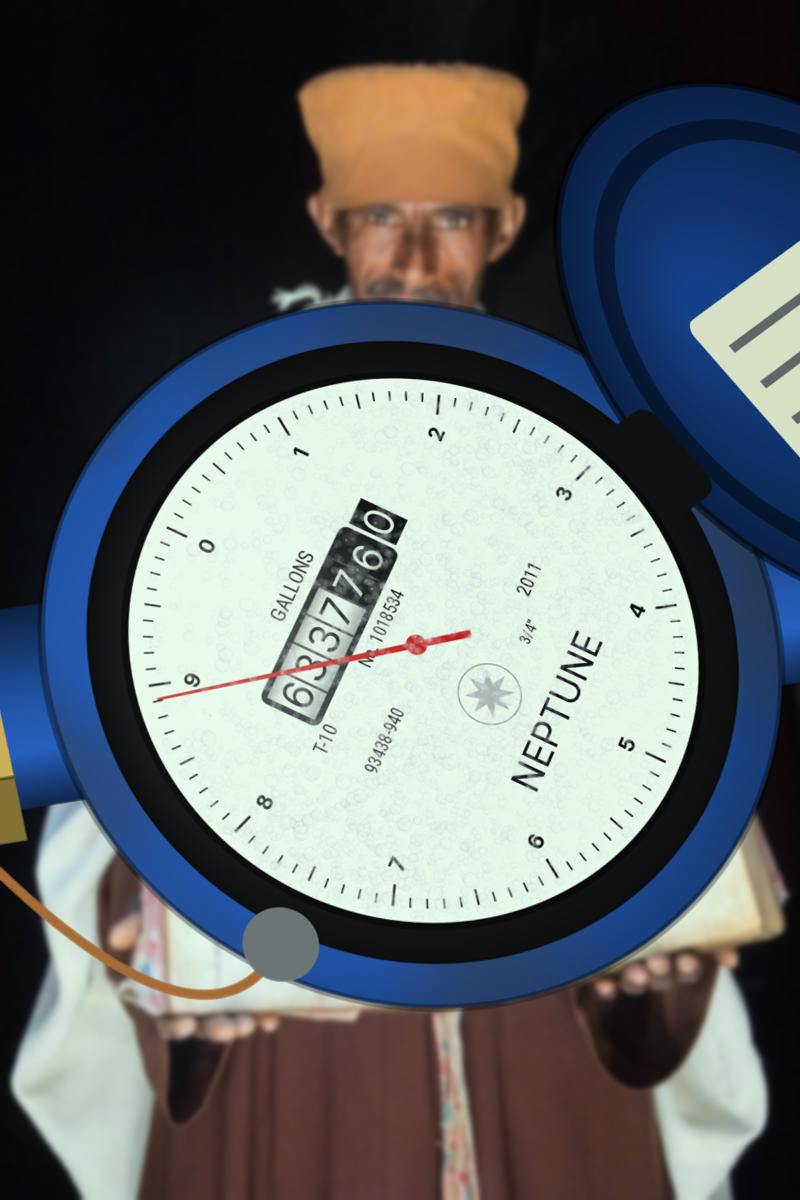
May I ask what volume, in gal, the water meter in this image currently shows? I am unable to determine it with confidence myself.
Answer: 6337758.9 gal
